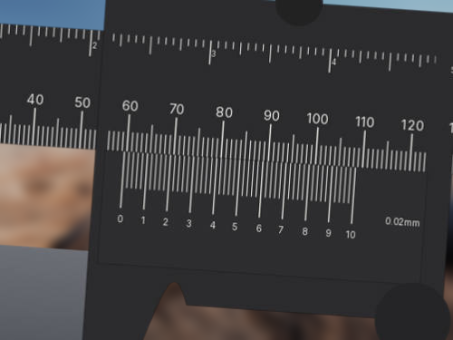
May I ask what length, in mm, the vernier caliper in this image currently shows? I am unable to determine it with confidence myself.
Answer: 59.5 mm
